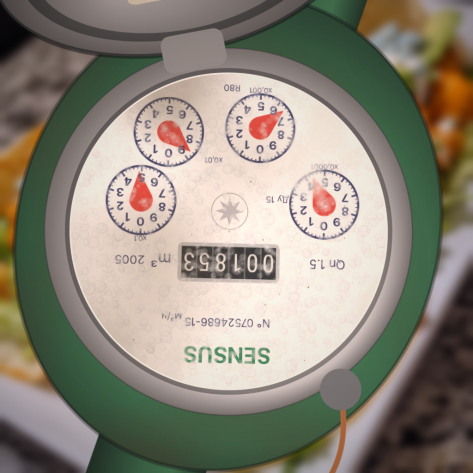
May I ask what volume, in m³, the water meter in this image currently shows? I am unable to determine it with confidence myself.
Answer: 1853.4864 m³
